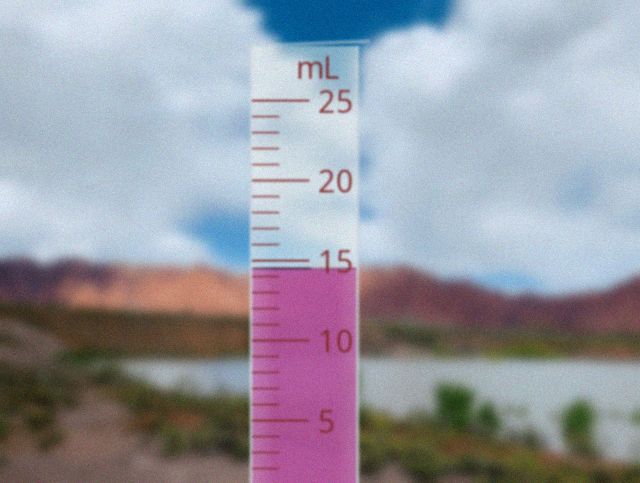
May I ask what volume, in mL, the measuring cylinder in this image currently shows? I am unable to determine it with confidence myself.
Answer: 14.5 mL
